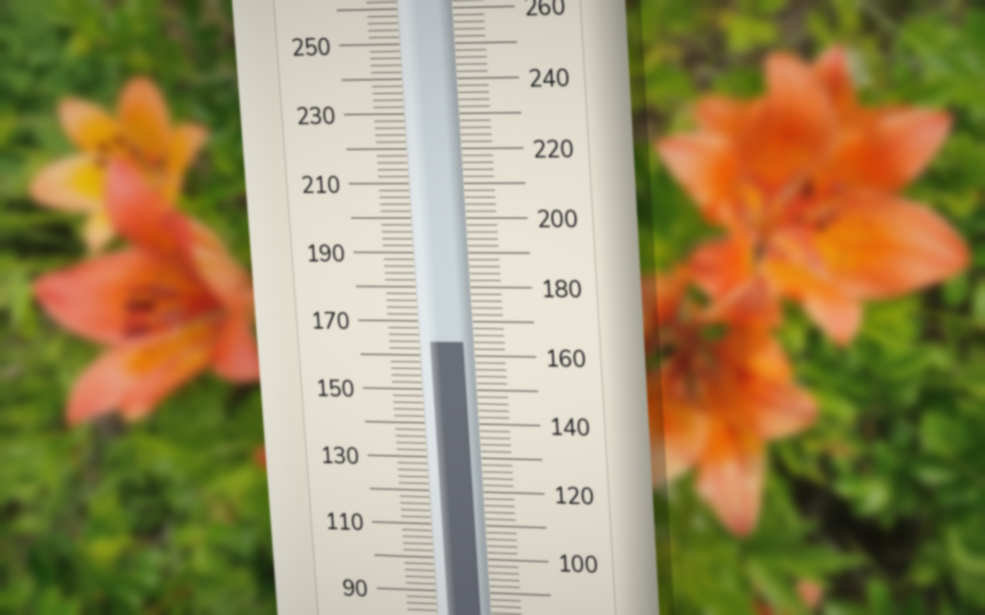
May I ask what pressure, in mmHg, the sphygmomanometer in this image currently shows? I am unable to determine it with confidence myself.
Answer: 164 mmHg
